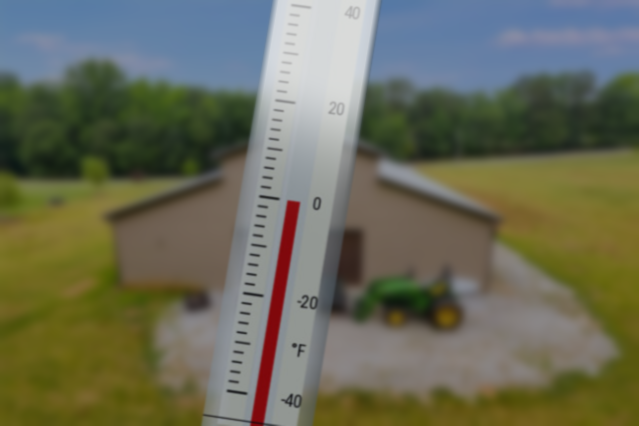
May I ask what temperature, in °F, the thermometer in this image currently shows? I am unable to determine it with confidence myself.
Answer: 0 °F
